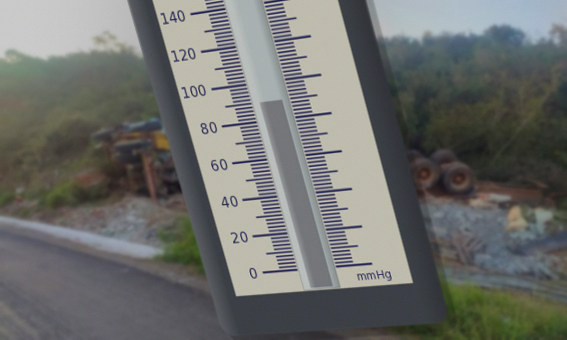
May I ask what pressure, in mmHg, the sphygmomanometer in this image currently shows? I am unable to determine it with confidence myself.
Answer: 90 mmHg
